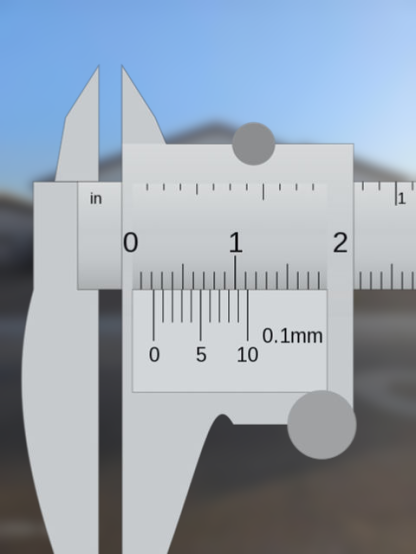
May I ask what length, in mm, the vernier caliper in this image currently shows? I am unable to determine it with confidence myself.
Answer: 2.2 mm
